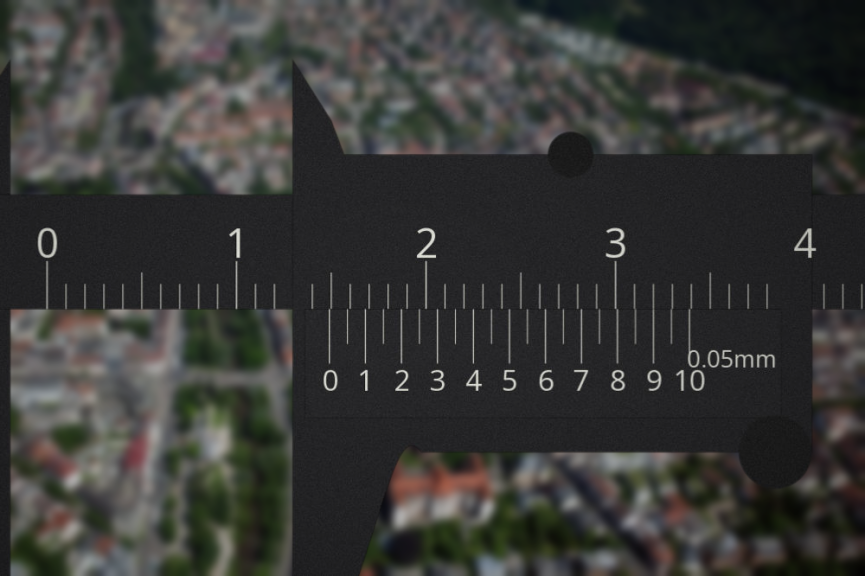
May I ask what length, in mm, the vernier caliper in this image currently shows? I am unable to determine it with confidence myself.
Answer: 14.9 mm
